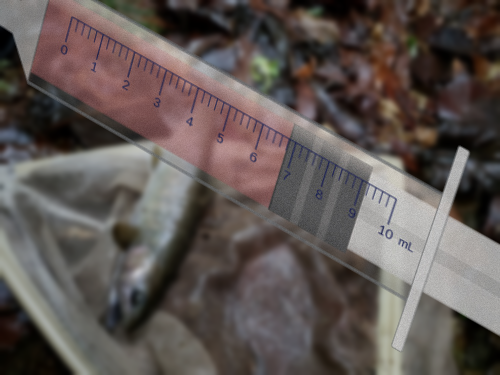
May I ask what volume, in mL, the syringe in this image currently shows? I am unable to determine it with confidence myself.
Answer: 6.8 mL
